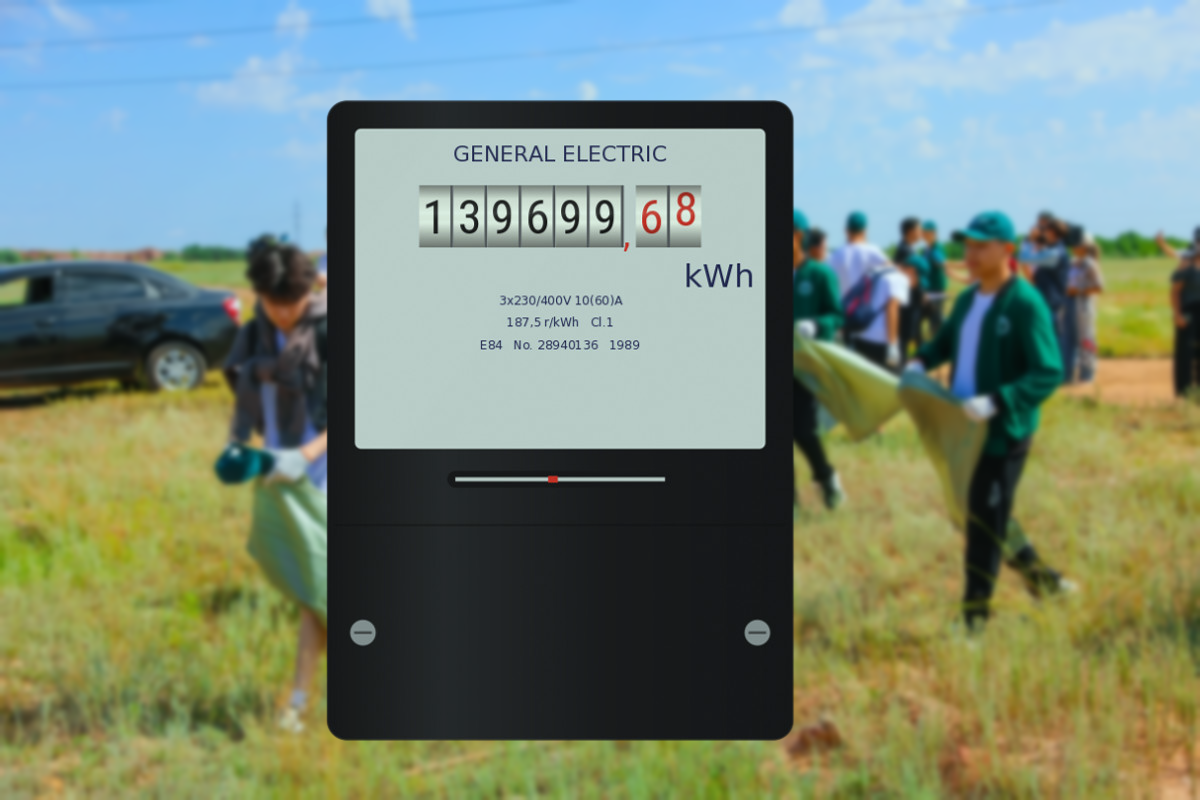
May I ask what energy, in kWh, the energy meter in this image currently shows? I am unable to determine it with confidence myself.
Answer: 139699.68 kWh
